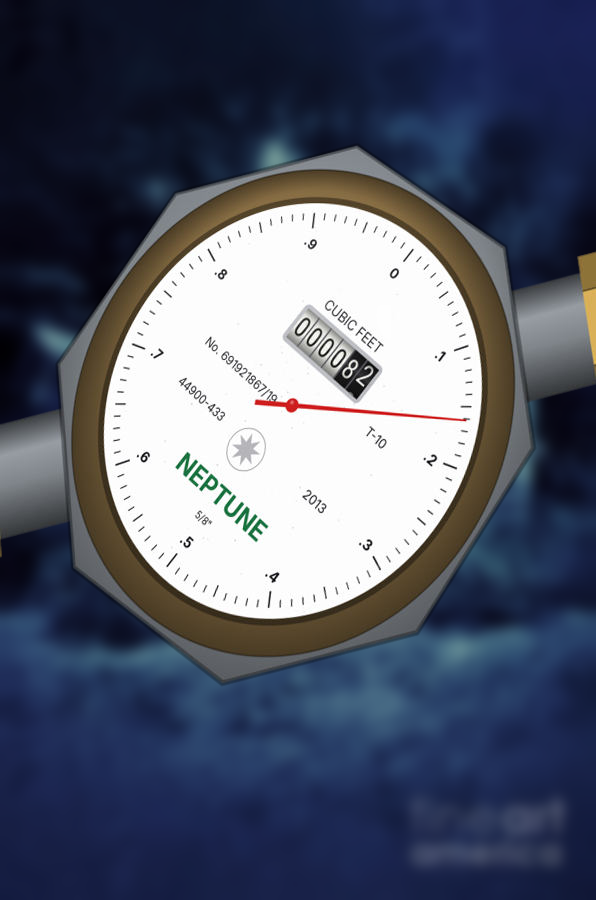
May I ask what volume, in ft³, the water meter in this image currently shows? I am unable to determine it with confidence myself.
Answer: 82.16 ft³
